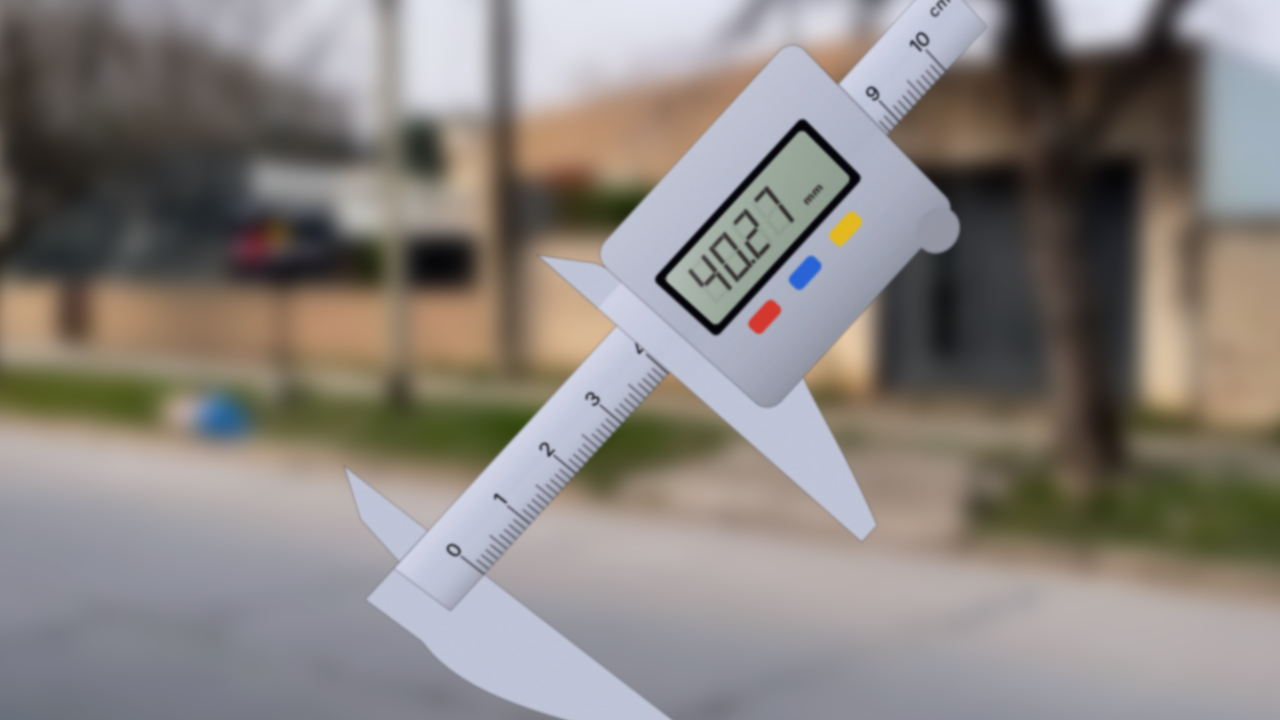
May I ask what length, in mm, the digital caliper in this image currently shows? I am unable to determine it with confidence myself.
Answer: 40.27 mm
